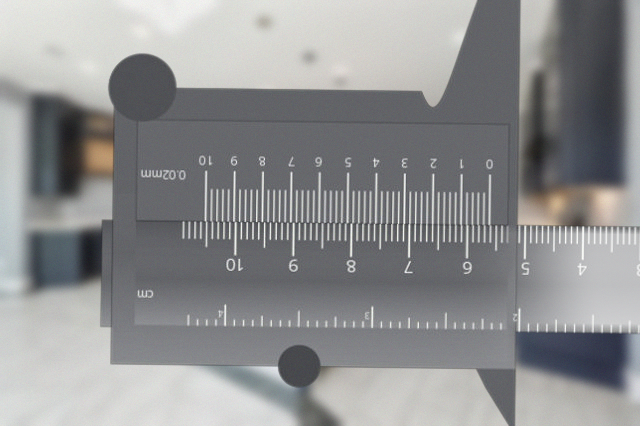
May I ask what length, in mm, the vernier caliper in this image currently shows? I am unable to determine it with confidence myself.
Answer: 56.2 mm
